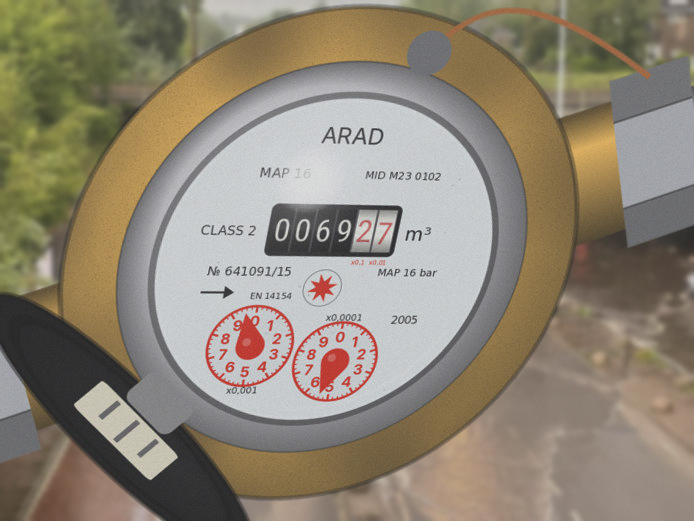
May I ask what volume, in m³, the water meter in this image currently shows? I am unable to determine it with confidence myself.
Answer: 69.2695 m³
